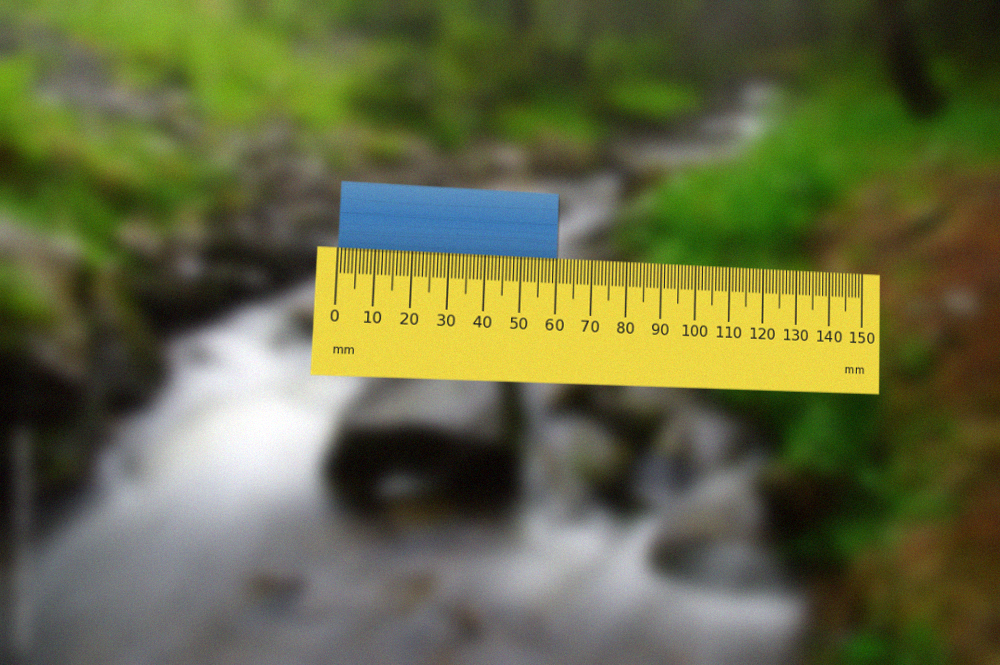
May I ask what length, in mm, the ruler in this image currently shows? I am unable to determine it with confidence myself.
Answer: 60 mm
